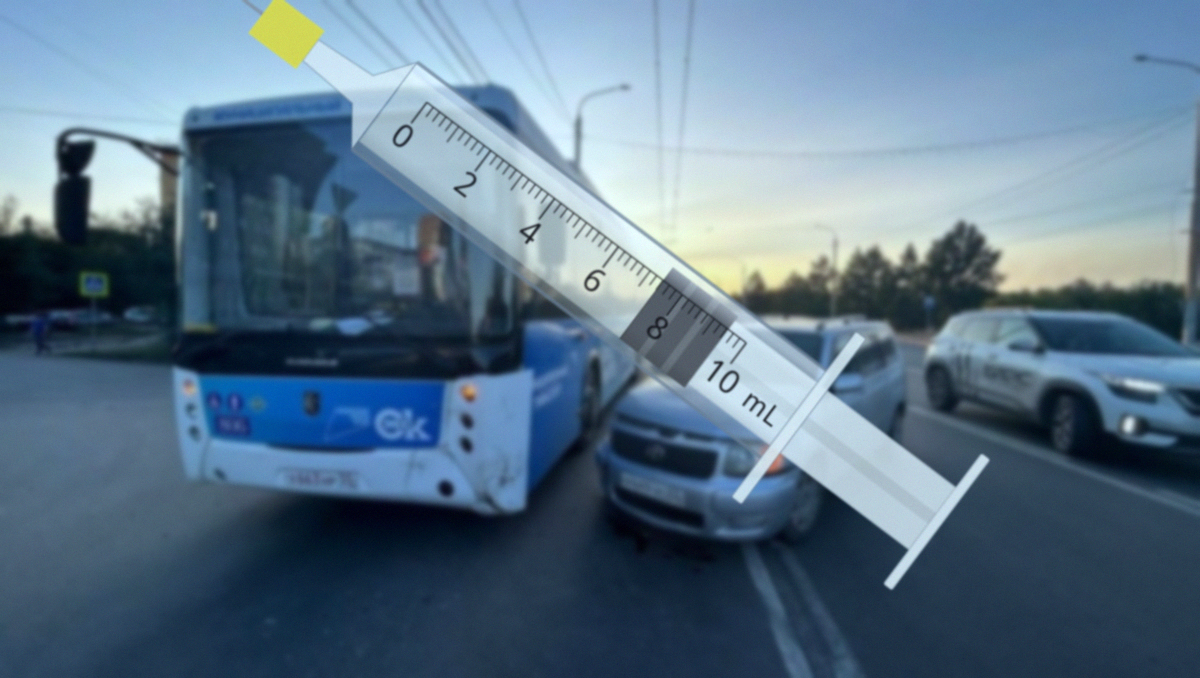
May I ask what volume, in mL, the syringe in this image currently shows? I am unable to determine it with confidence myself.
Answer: 7.4 mL
